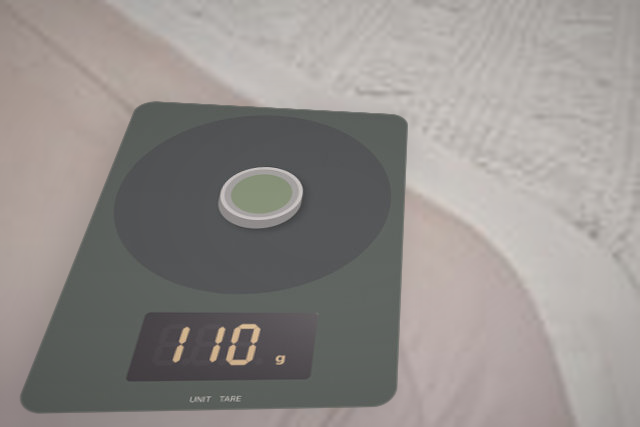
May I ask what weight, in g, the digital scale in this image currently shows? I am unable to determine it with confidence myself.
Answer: 110 g
